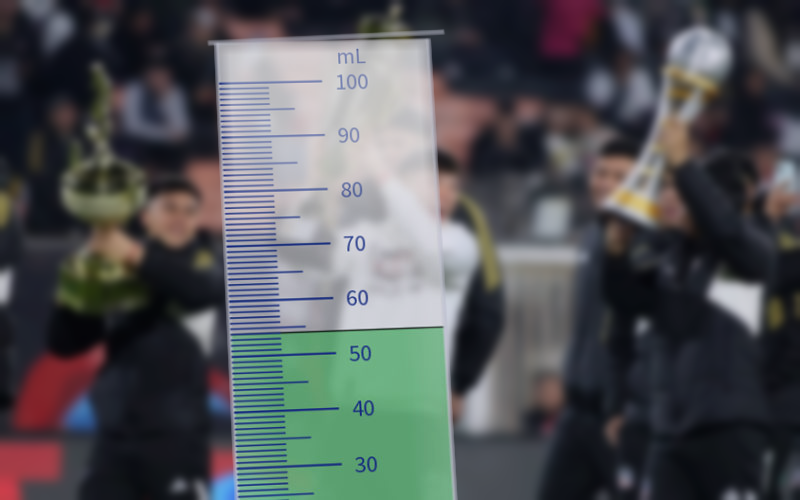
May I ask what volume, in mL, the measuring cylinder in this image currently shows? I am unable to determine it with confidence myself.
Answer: 54 mL
